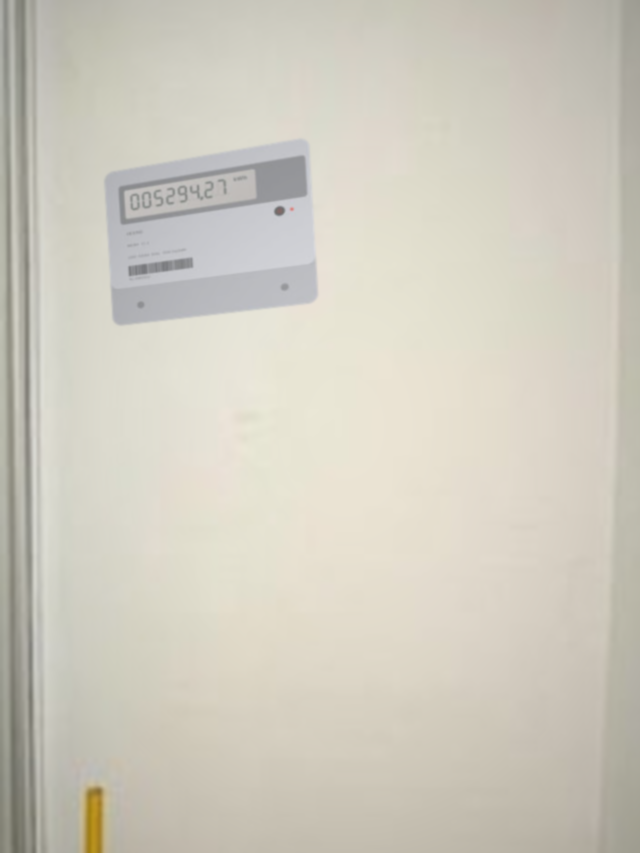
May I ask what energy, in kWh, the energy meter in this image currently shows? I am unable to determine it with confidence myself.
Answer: 5294.27 kWh
